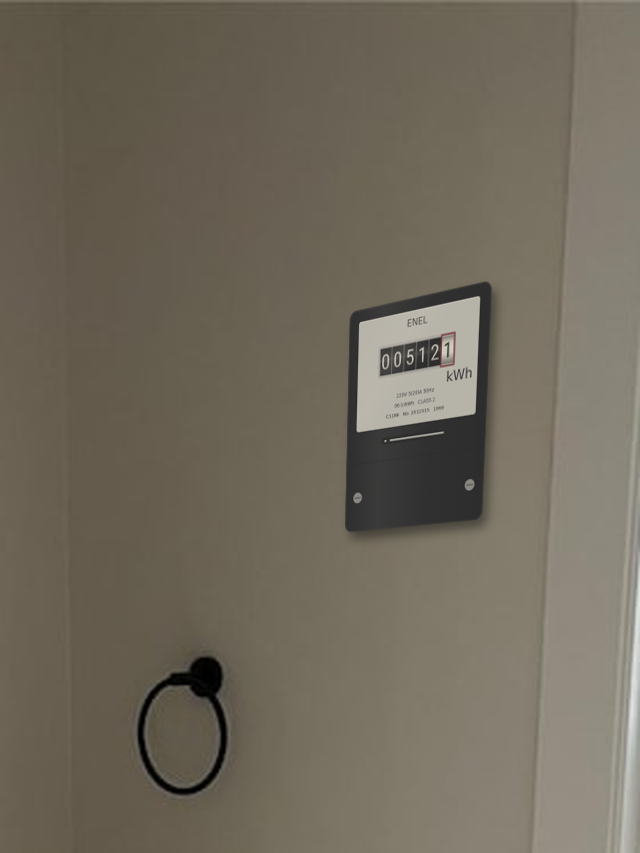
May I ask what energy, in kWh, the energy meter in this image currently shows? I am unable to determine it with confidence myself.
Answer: 512.1 kWh
